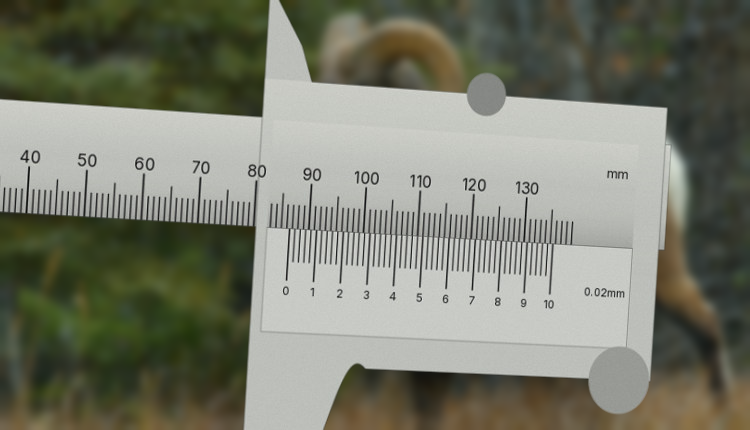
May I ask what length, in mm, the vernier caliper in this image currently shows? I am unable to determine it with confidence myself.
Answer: 86.5 mm
